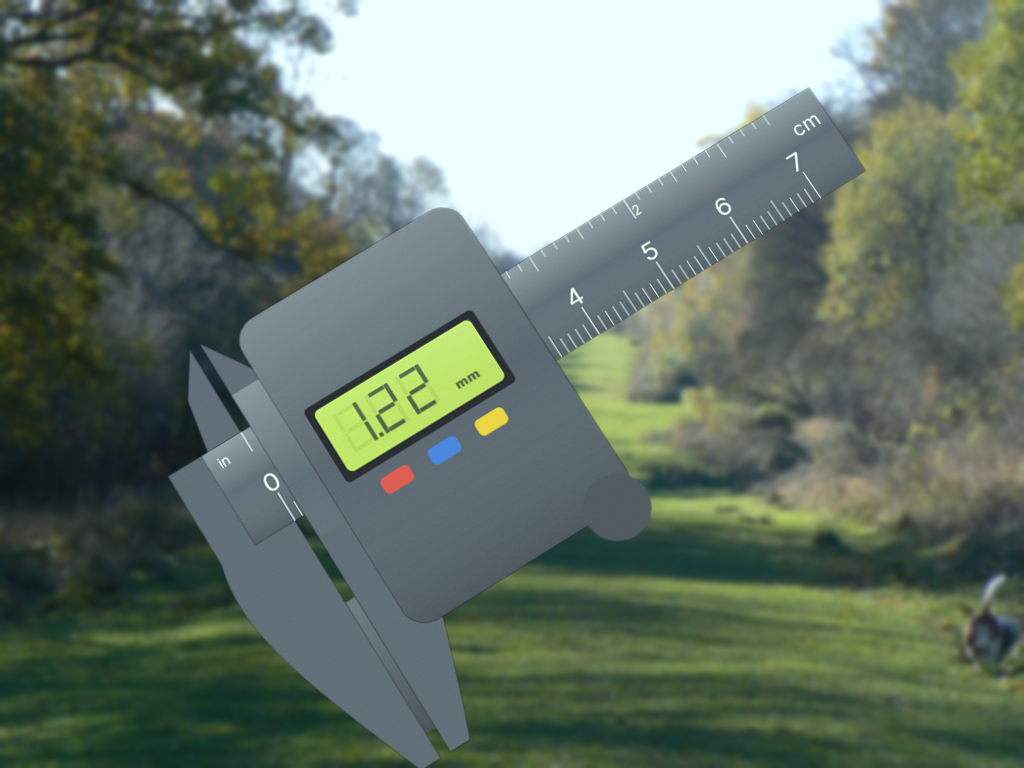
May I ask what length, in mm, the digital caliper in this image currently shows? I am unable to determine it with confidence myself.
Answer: 1.22 mm
